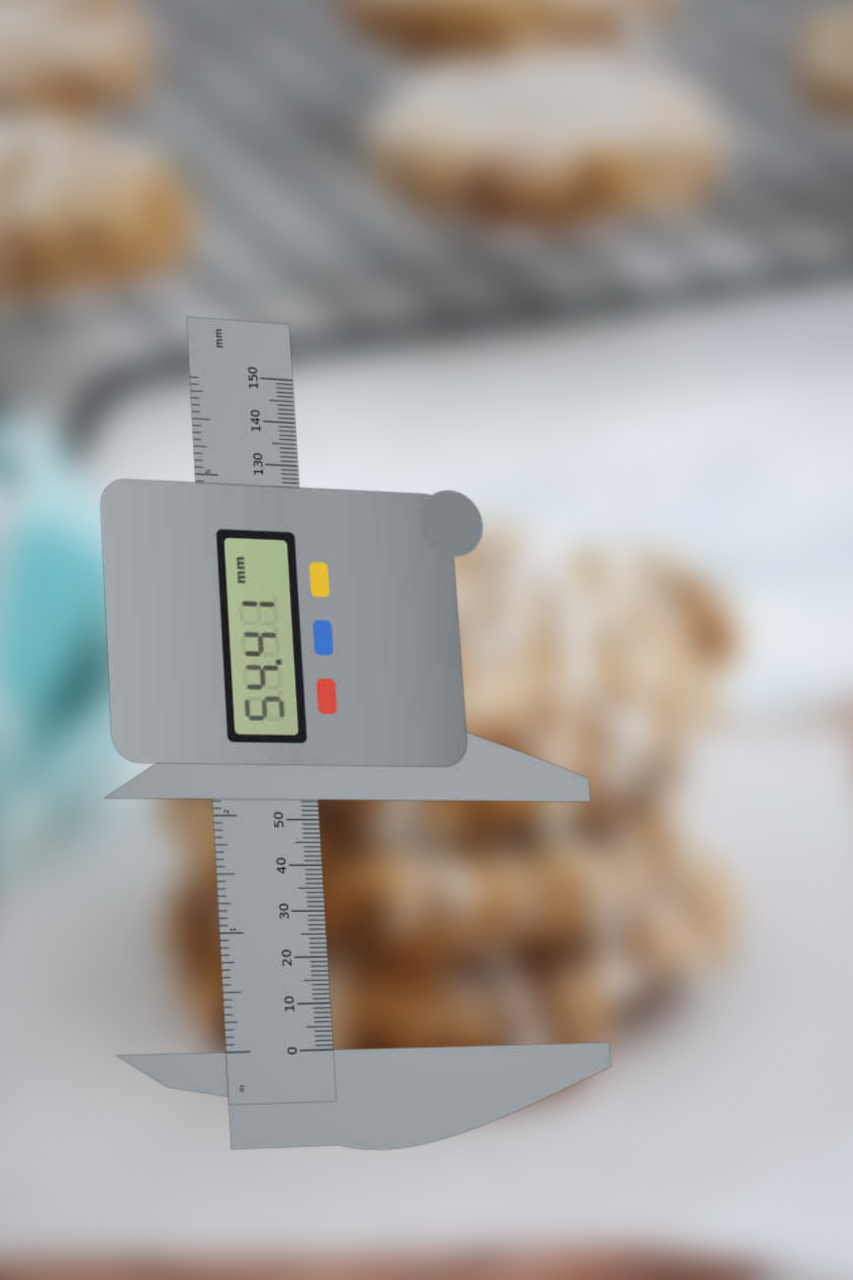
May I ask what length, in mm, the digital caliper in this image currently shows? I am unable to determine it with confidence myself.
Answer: 54.41 mm
